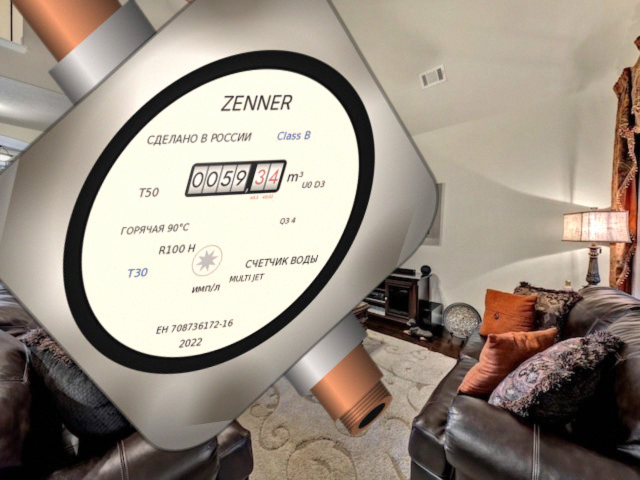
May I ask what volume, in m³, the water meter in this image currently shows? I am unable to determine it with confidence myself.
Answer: 59.34 m³
